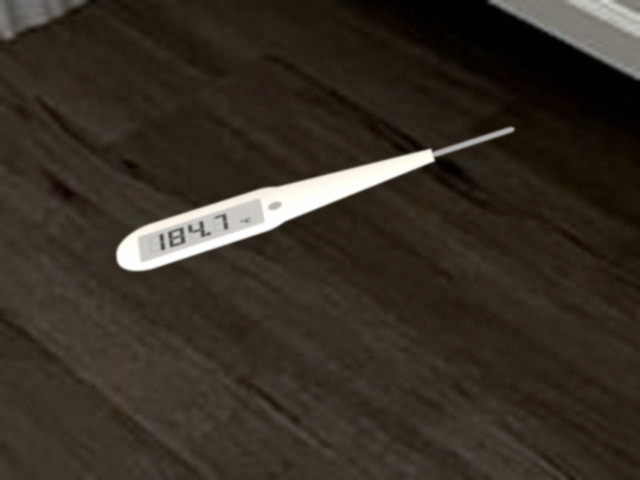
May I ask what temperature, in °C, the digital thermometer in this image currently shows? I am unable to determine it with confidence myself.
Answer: 184.7 °C
